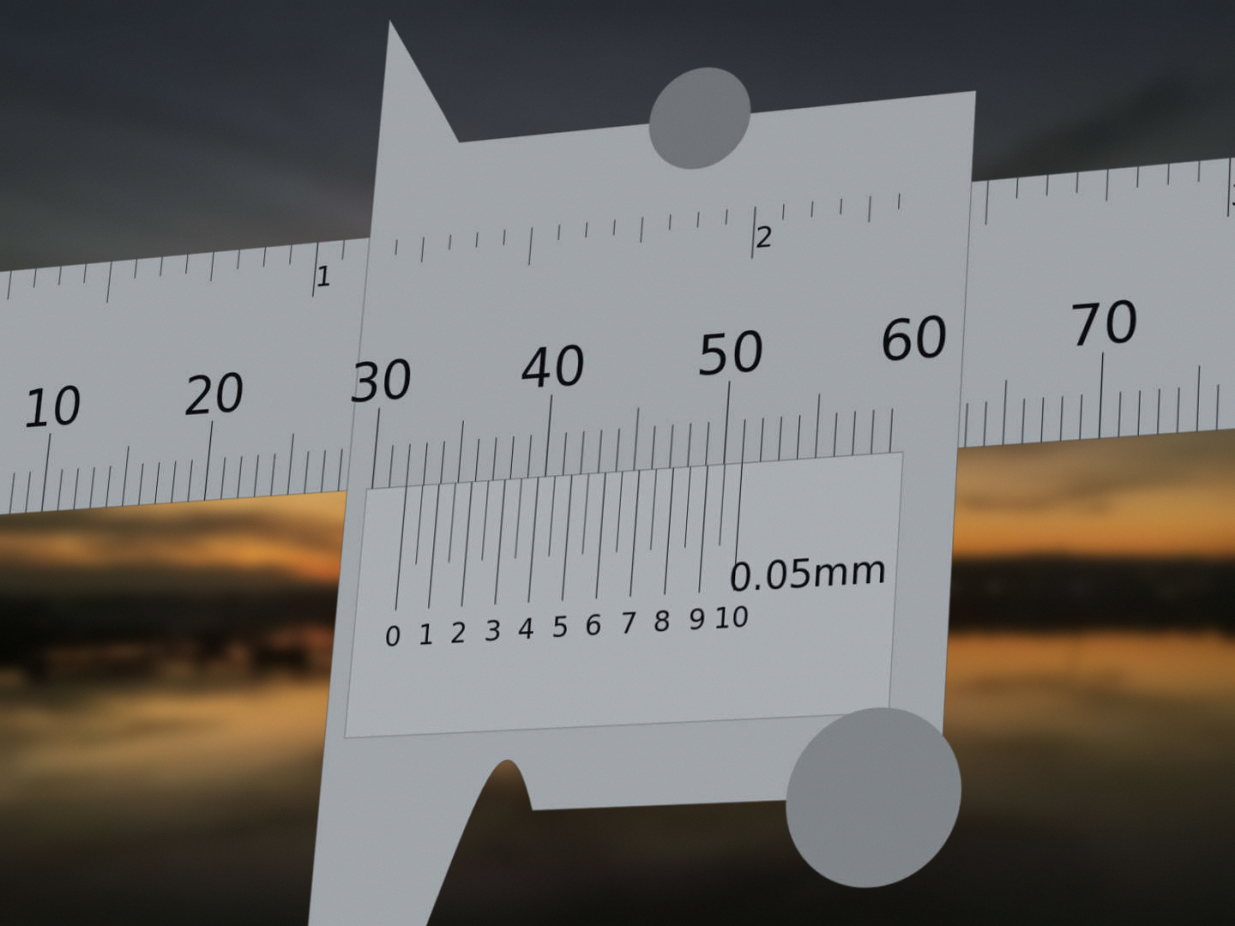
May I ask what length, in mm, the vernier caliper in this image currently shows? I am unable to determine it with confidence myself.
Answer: 32.0 mm
